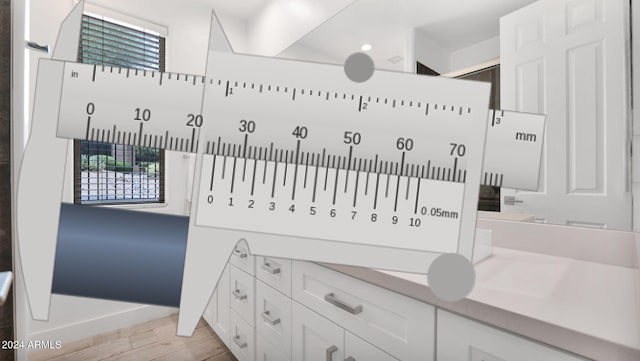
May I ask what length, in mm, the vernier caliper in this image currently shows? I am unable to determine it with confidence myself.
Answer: 24.5 mm
